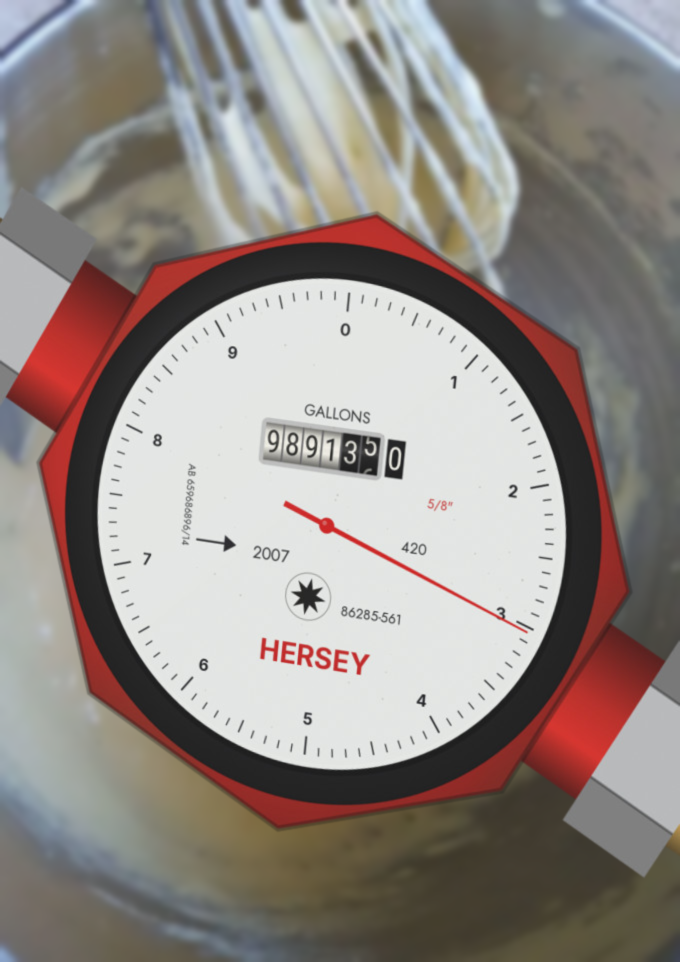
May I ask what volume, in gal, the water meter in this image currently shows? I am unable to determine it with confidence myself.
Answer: 9891353.0 gal
